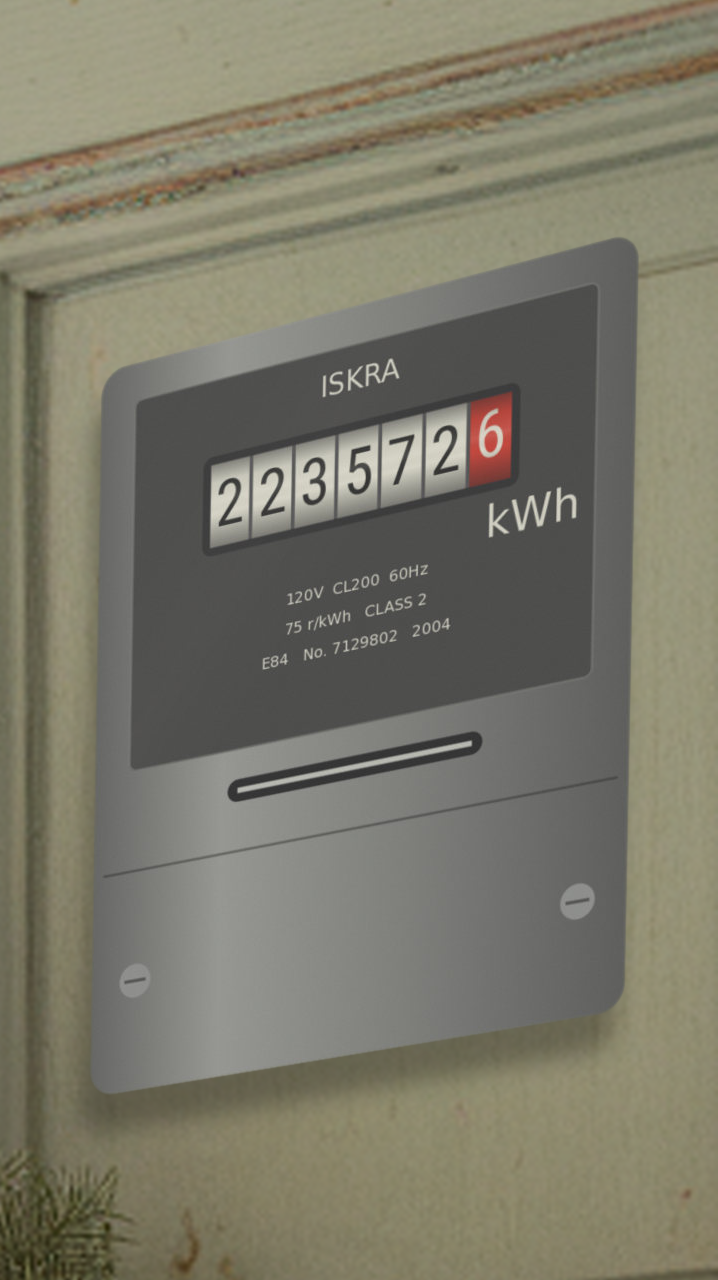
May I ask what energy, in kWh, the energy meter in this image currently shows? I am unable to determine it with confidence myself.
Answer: 223572.6 kWh
